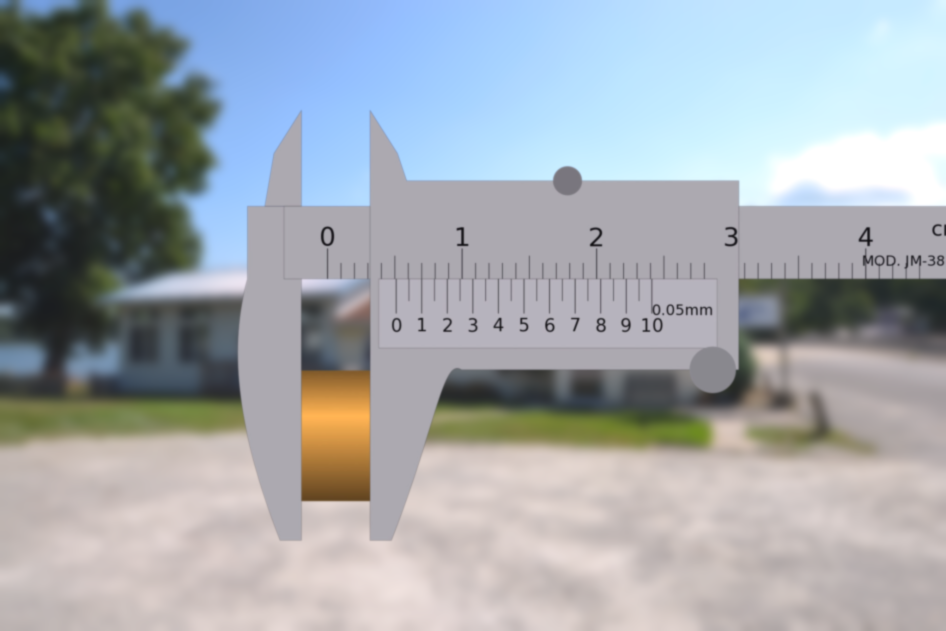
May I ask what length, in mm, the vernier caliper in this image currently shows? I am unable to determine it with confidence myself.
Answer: 5.1 mm
